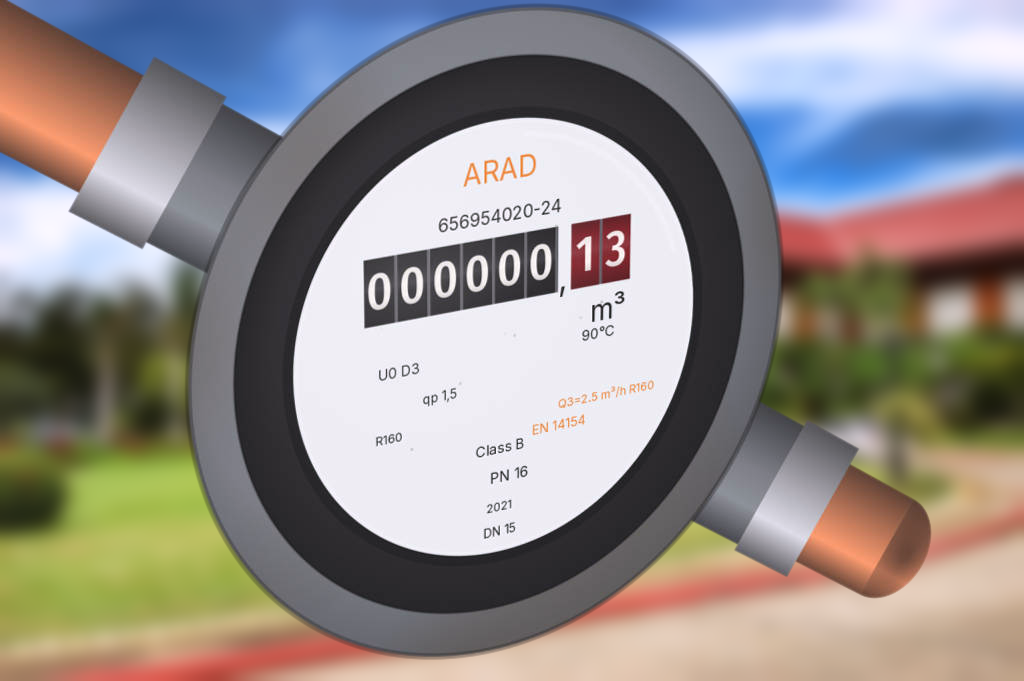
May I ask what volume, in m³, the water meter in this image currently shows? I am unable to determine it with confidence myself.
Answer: 0.13 m³
